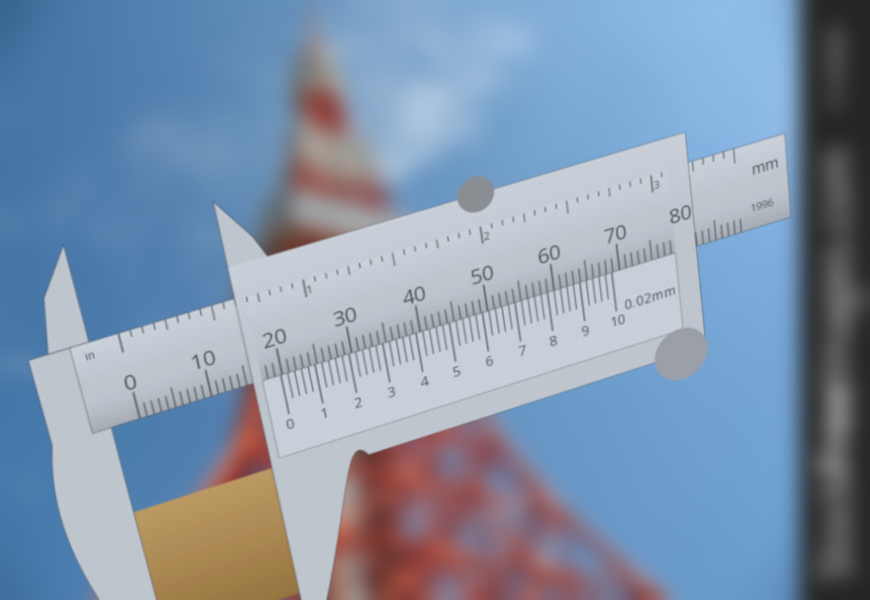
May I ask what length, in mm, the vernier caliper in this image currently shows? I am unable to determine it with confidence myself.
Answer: 19.8 mm
